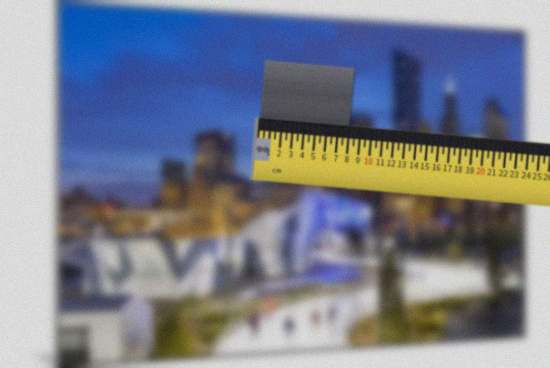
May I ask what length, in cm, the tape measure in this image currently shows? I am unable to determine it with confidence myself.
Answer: 8 cm
